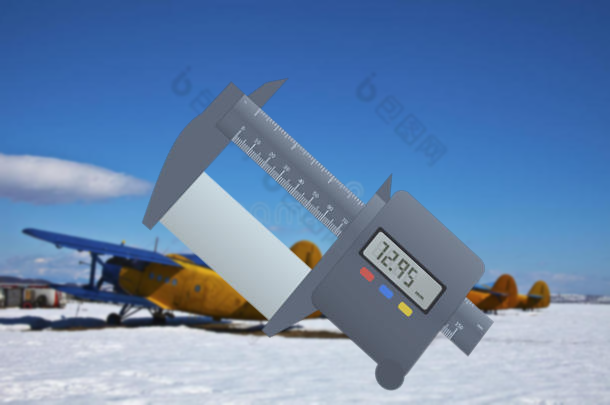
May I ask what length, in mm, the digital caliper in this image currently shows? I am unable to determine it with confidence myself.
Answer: 72.95 mm
